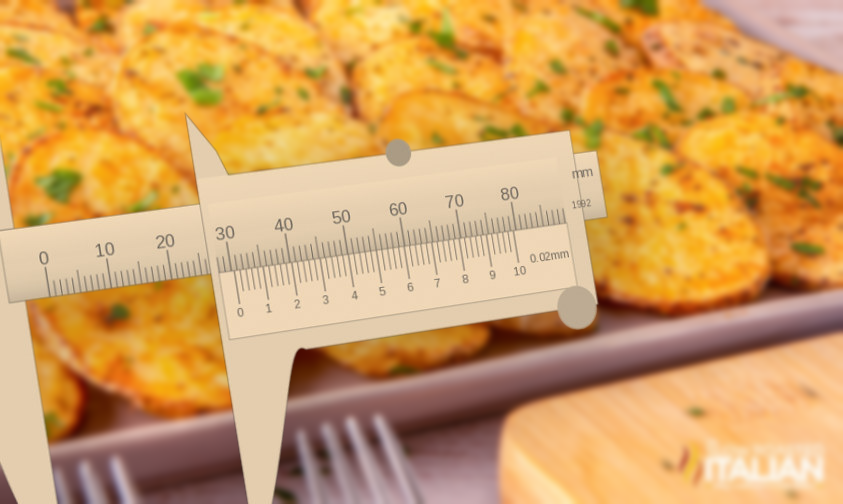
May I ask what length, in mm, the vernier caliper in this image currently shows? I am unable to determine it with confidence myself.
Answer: 30.5 mm
